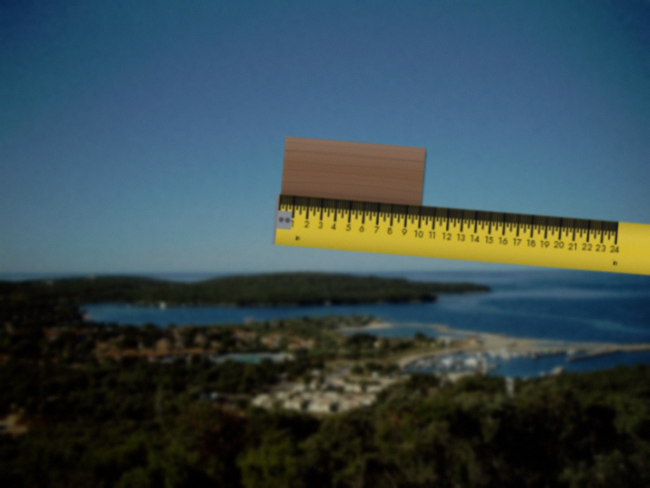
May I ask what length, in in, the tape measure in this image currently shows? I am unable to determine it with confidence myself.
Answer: 10 in
